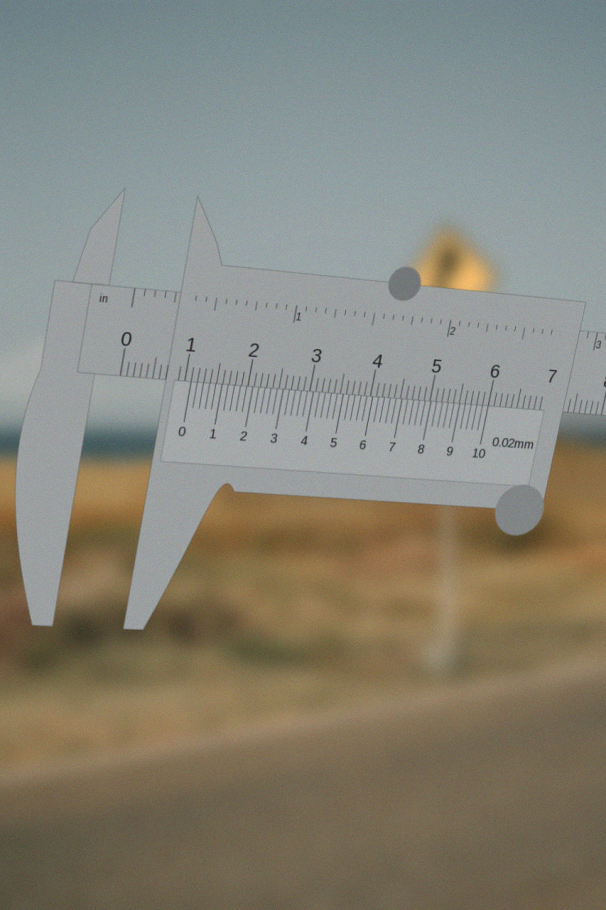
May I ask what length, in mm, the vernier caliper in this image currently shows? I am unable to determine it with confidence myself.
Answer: 11.0 mm
